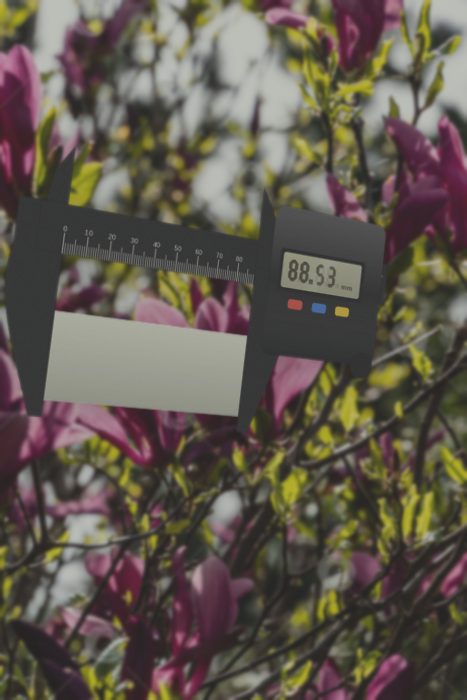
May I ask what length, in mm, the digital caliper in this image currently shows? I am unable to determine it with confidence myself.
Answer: 88.53 mm
